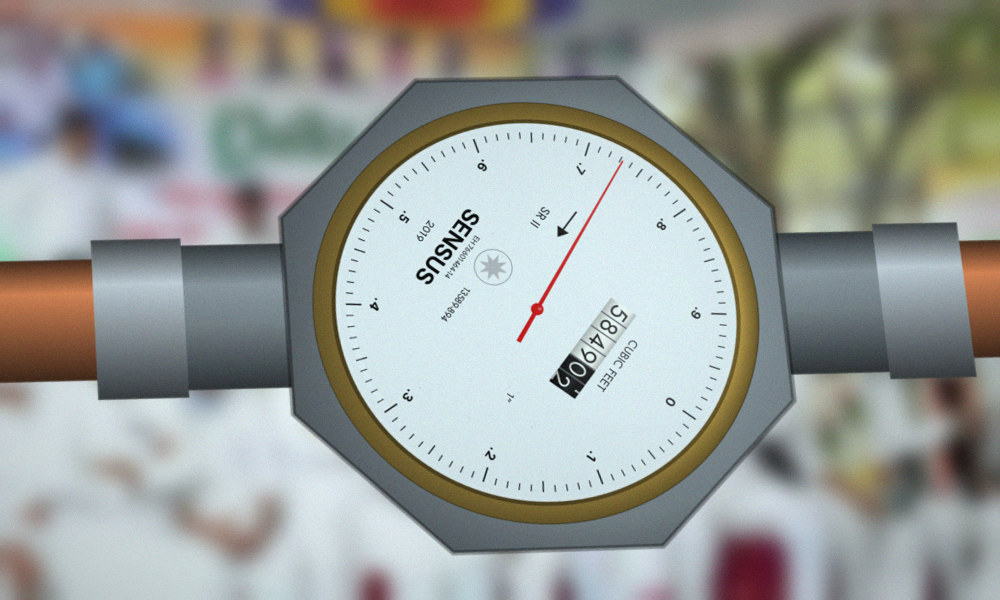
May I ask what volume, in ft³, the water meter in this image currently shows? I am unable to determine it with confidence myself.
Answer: 584901.73 ft³
